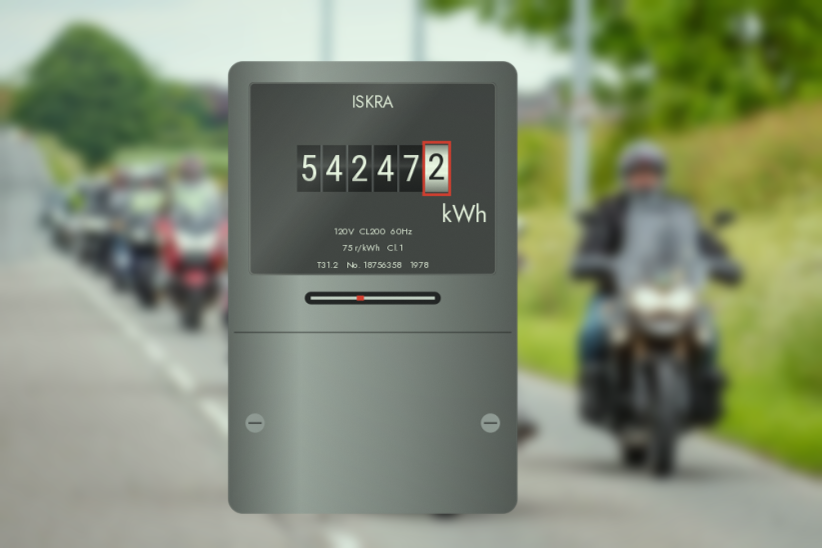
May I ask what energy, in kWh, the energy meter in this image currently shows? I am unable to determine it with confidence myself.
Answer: 54247.2 kWh
